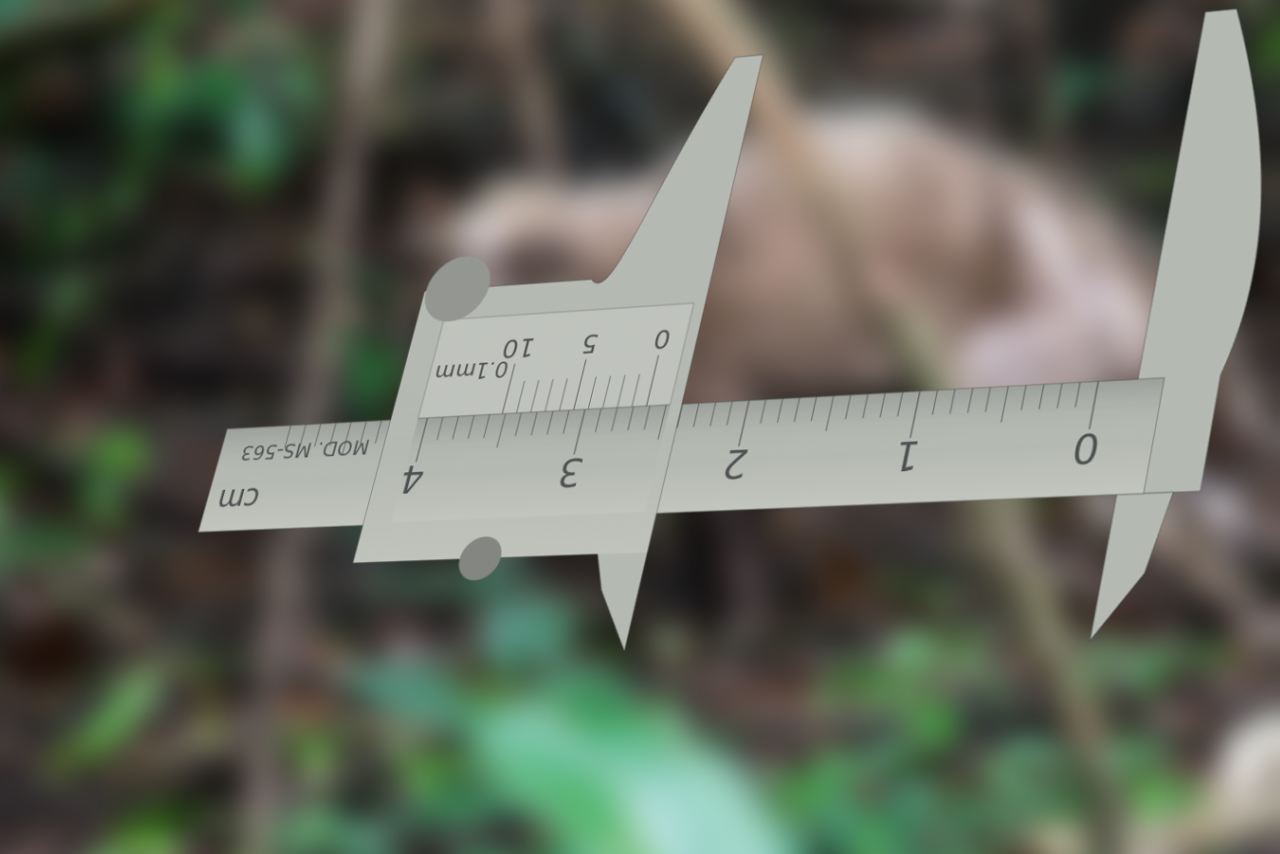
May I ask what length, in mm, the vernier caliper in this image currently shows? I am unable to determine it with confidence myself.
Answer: 26.2 mm
